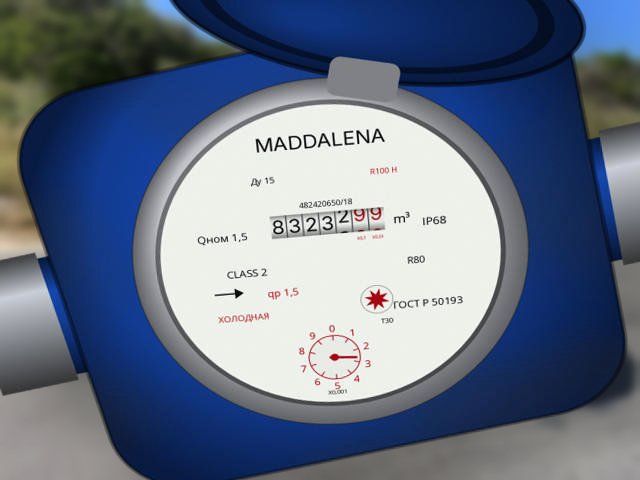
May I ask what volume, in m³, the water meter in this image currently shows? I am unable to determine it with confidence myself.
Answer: 83232.992 m³
